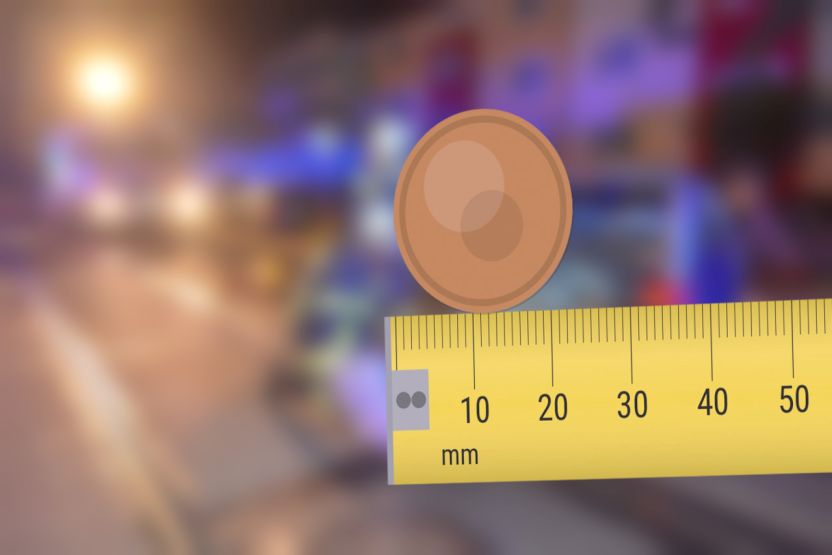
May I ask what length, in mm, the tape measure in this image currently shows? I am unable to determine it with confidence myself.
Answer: 23 mm
